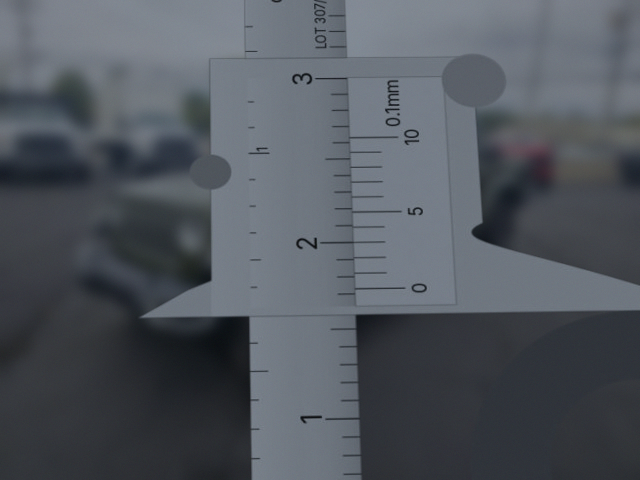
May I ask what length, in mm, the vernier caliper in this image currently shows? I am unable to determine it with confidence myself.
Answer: 17.3 mm
